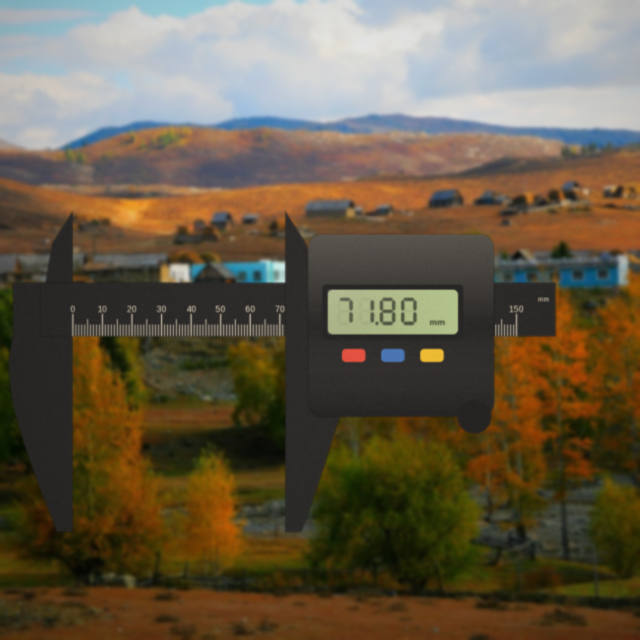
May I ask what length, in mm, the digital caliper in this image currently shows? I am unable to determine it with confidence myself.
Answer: 71.80 mm
